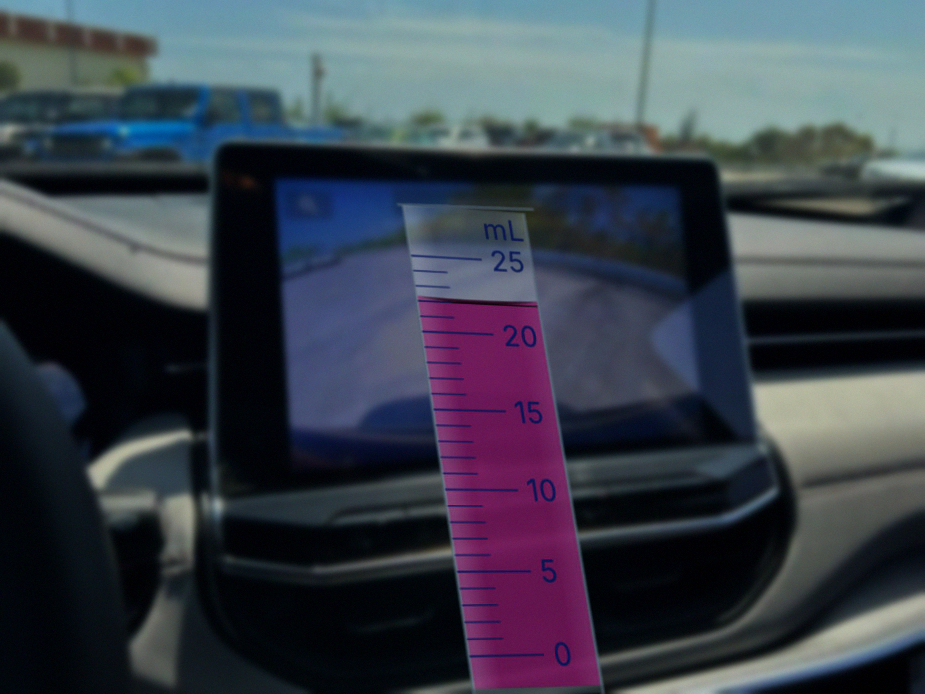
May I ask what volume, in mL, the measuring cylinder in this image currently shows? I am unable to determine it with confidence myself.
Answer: 22 mL
